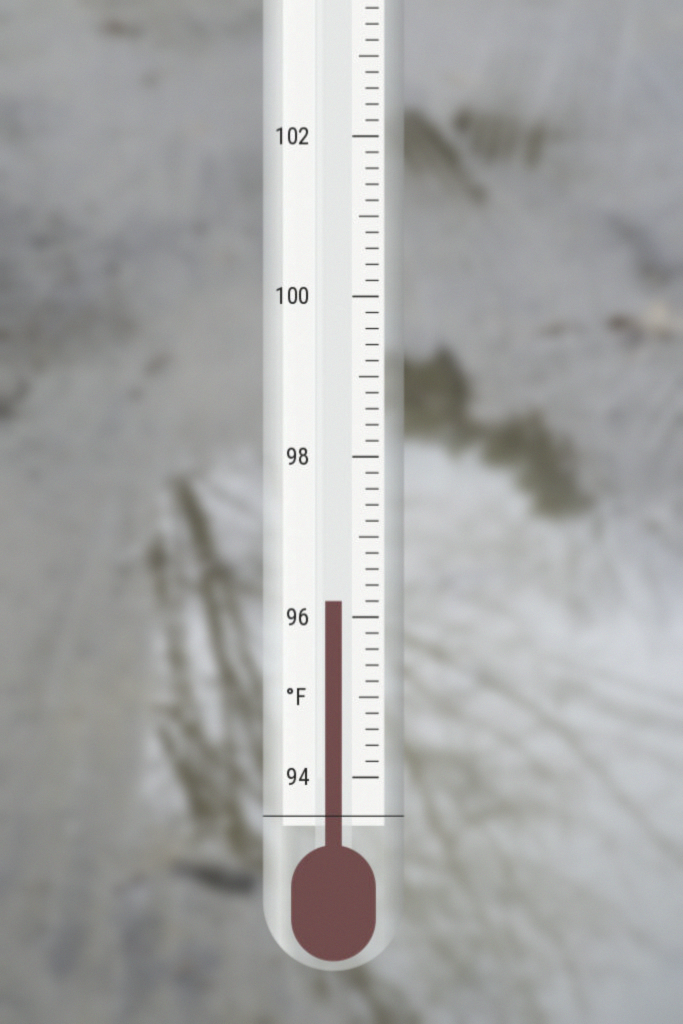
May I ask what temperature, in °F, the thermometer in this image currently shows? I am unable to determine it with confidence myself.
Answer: 96.2 °F
